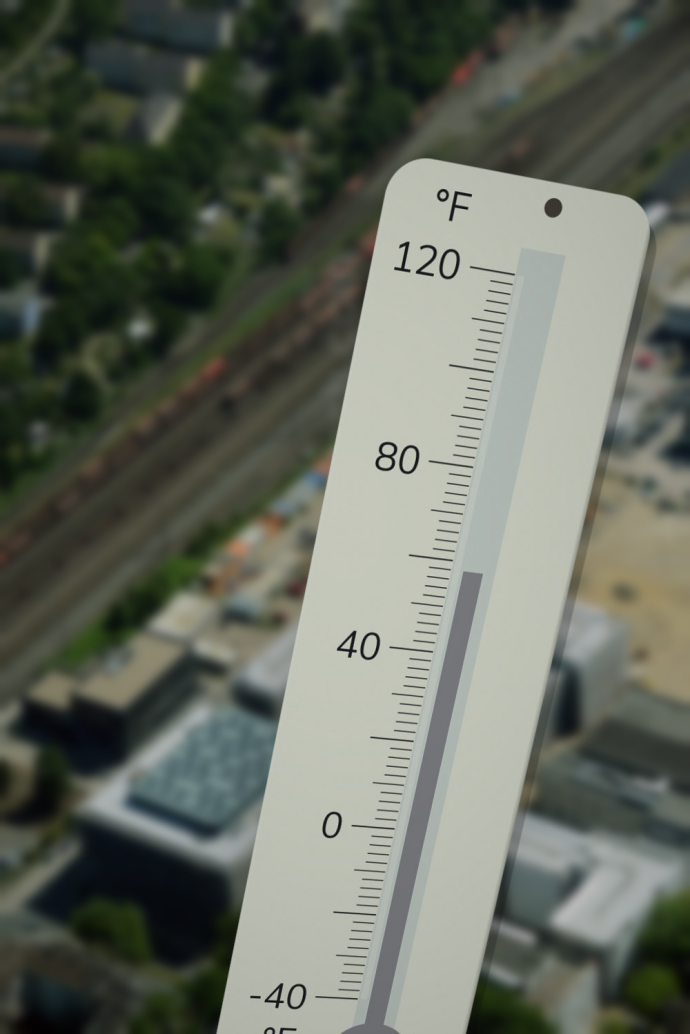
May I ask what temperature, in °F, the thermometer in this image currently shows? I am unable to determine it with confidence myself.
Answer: 58 °F
